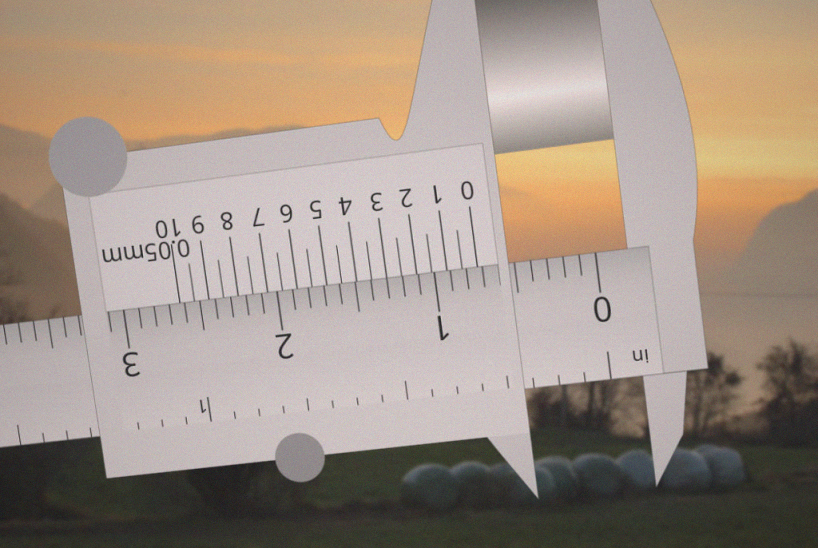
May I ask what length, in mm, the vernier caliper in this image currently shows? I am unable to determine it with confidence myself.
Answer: 7.3 mm
